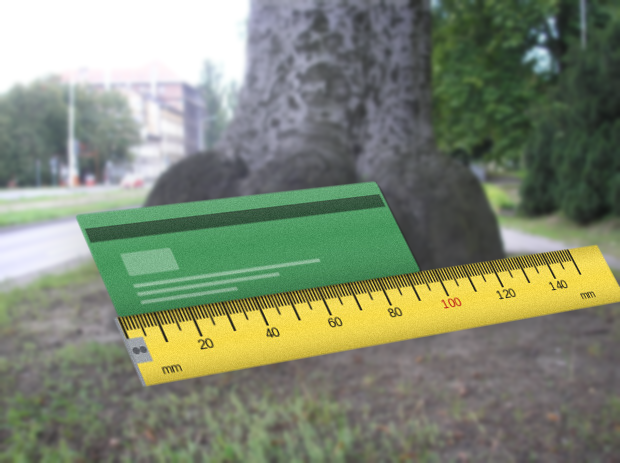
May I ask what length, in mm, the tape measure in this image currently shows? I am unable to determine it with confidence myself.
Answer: 95 mm
